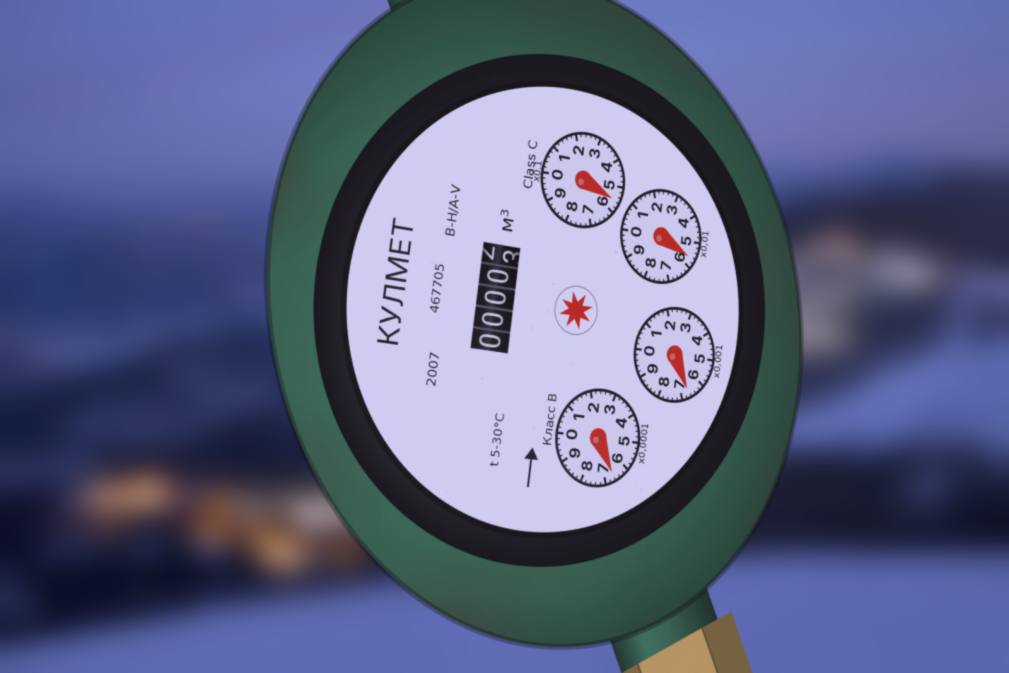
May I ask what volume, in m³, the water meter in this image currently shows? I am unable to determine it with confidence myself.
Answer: 2.5566 m³
